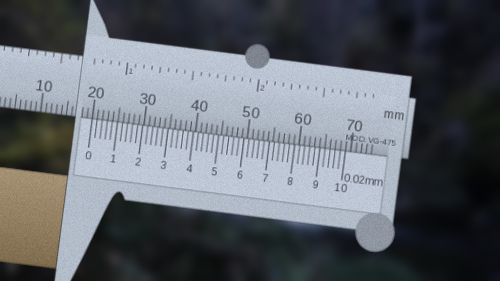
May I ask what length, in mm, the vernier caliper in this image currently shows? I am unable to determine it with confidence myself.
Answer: 20.0 mm
